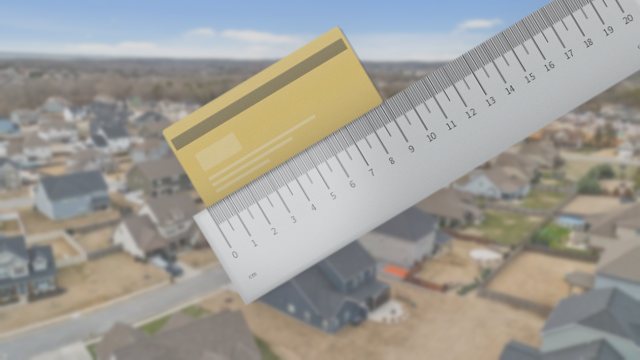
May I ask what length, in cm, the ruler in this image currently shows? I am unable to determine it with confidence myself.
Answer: 9 cm
